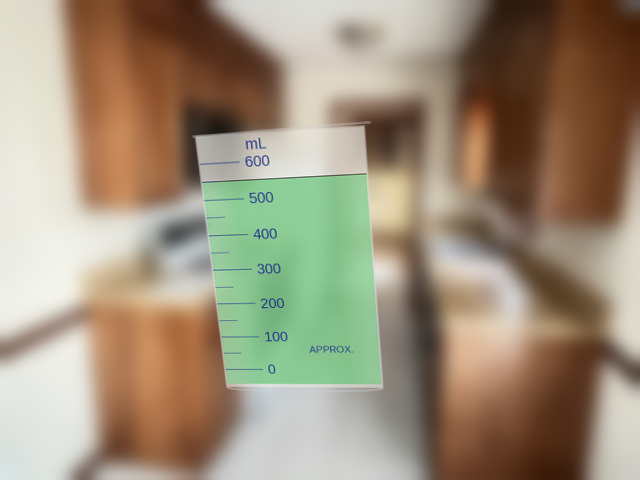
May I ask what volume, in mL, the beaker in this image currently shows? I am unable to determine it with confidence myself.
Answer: 550 mL
